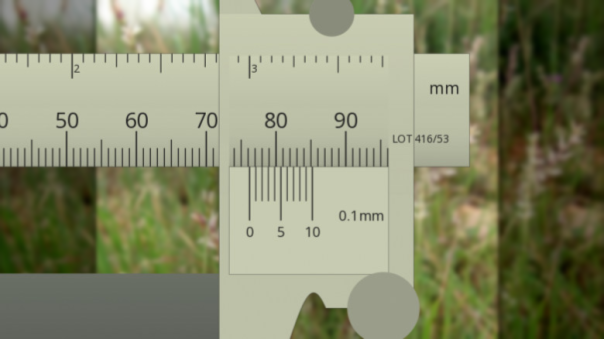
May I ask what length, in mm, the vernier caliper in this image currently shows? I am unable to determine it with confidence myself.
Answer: 76.2 mm
